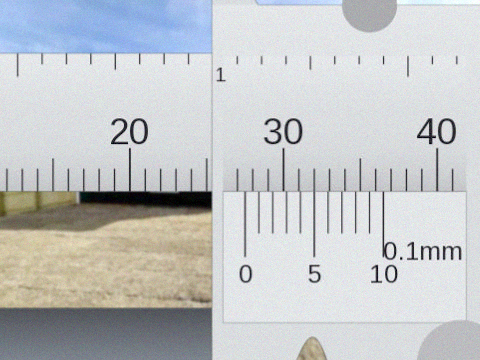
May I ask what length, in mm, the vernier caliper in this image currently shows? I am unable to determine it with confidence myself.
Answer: 27.5 mm
